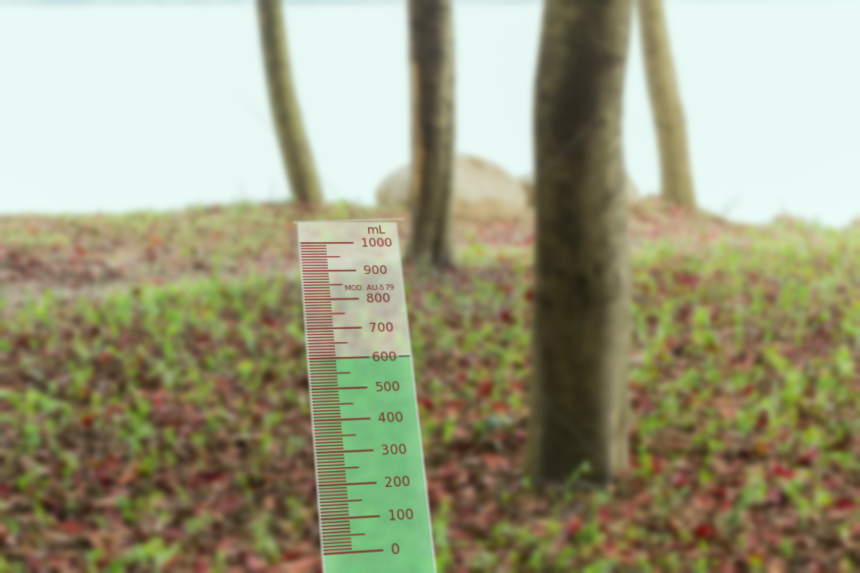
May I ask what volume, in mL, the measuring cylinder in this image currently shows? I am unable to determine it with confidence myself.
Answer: 600 mL
